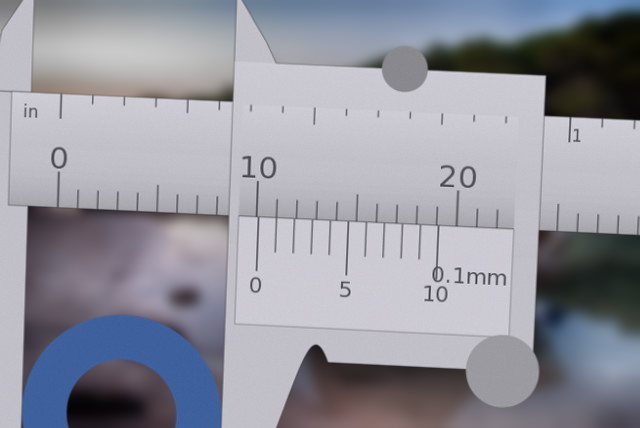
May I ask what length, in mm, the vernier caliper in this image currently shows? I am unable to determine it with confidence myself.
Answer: 10.1 mm
